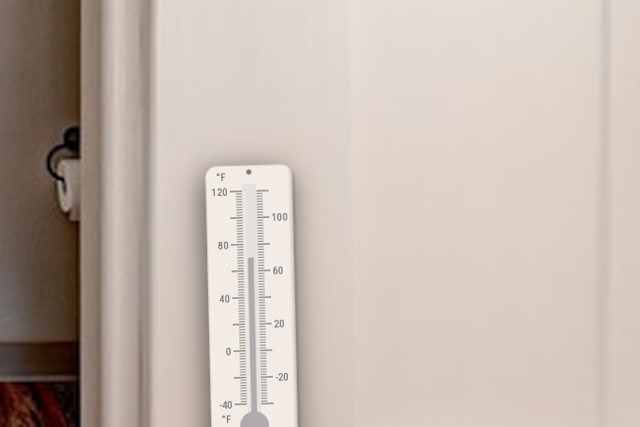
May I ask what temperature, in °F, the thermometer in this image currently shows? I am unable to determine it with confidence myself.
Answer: 70 °F
